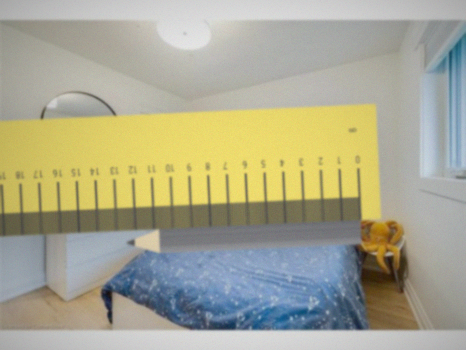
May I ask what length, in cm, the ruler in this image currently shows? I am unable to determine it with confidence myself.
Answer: 12.5 cm
